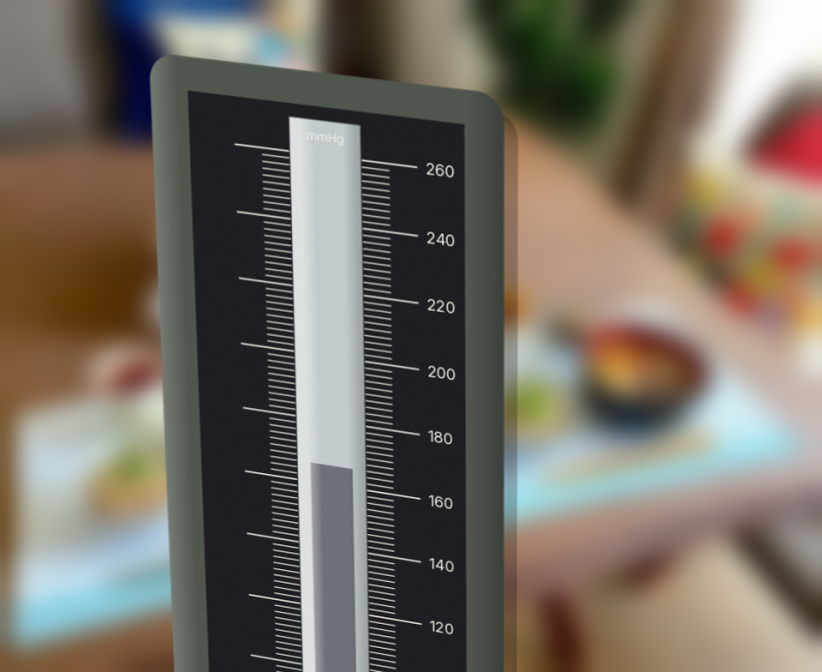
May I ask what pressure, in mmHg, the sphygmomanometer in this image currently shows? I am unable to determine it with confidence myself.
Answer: 166 mmHg
